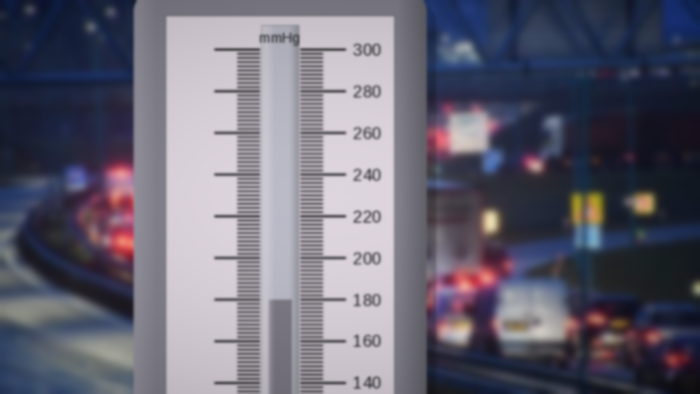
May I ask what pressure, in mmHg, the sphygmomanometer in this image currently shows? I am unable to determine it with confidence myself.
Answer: 180 mmHg
